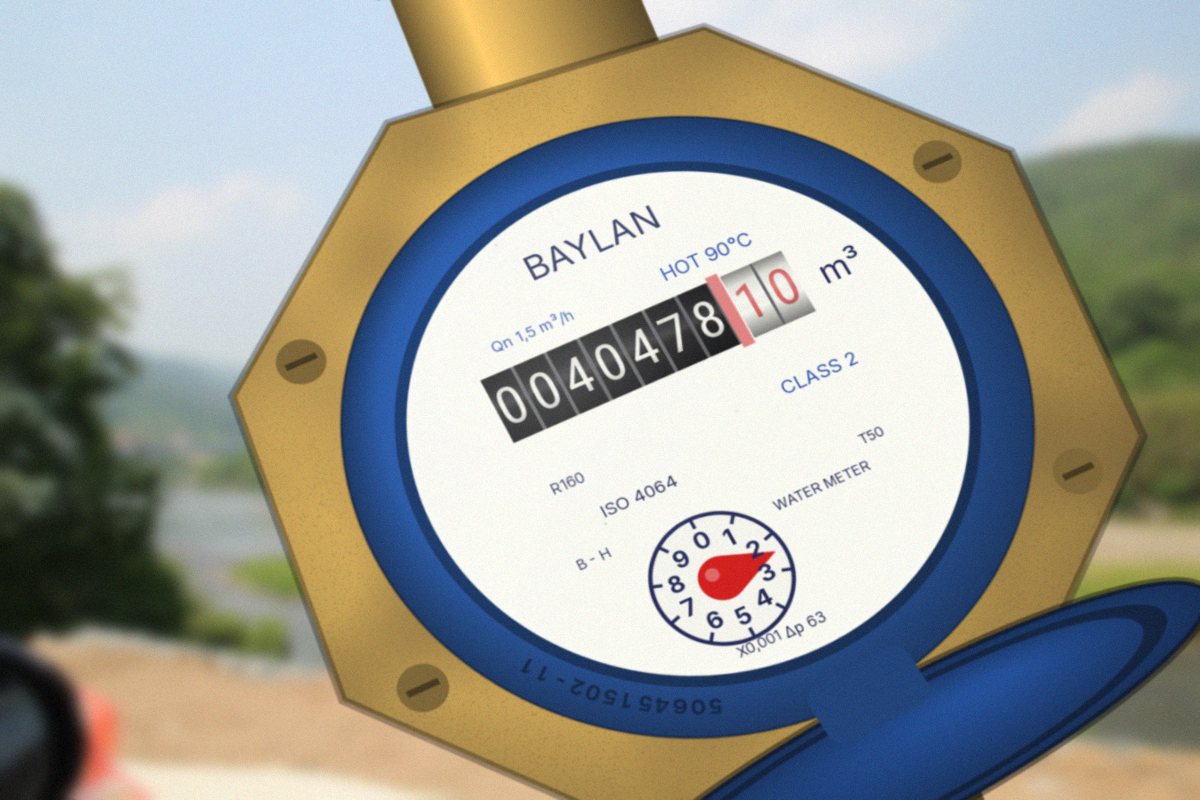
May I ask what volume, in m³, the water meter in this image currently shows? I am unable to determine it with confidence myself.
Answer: 40478.102 m³
